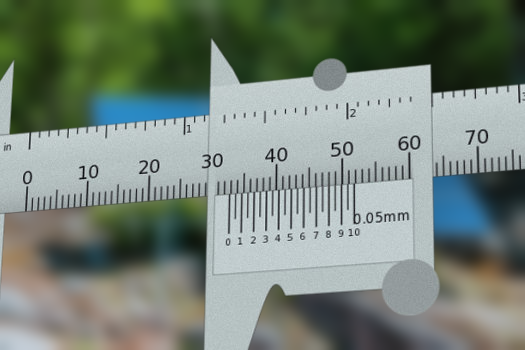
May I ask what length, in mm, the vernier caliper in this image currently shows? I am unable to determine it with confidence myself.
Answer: 32.8 mm
